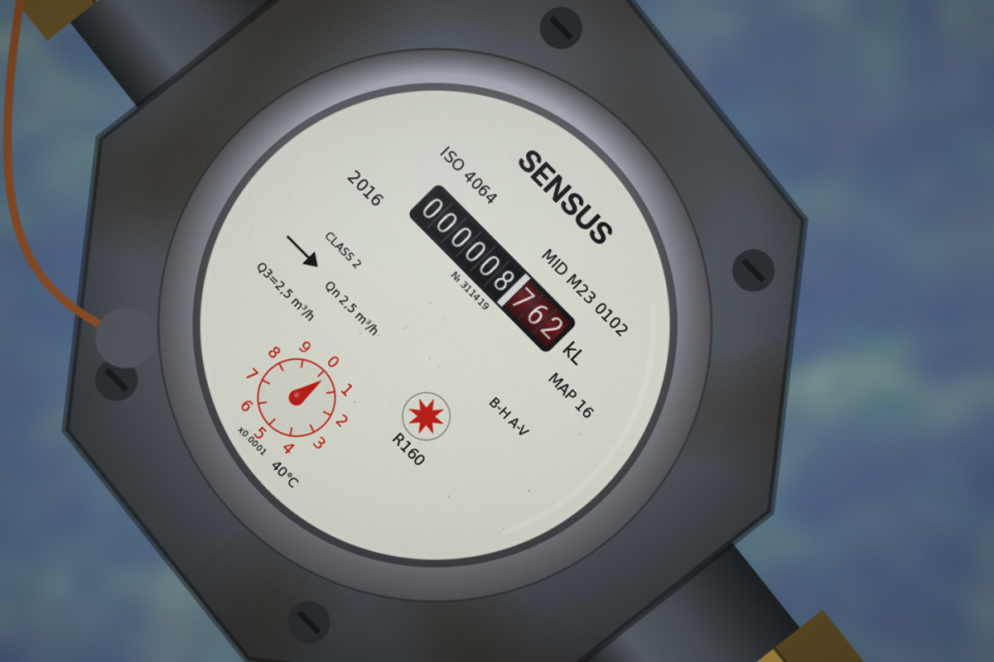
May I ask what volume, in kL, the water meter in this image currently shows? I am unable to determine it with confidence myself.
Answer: 8.7620 kL
